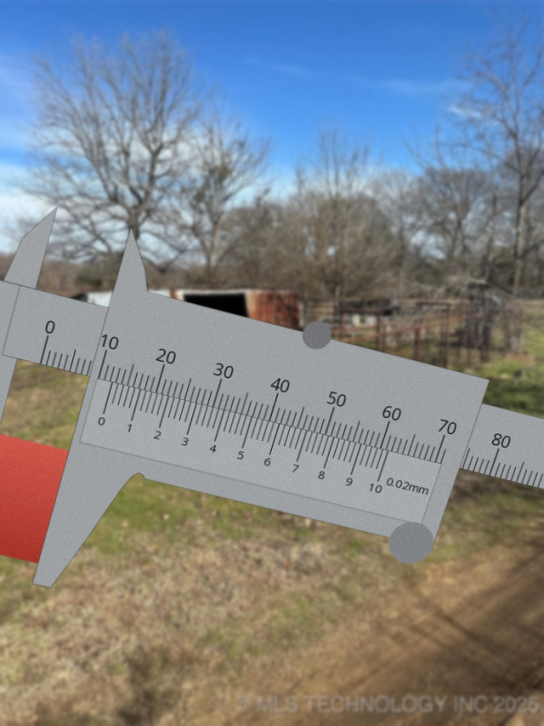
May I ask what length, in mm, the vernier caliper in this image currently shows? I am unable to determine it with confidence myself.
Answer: 12.4 mm
